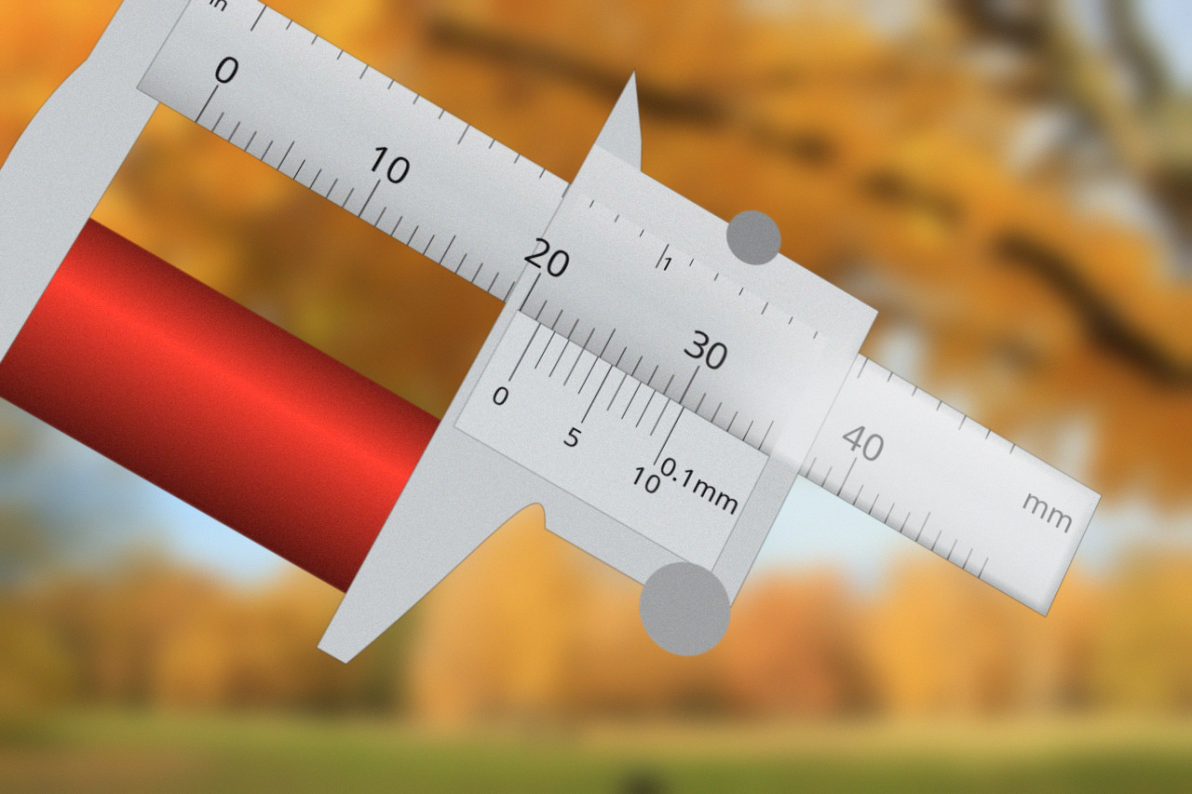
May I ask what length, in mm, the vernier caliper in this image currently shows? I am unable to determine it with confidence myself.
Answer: 21.3 mm
